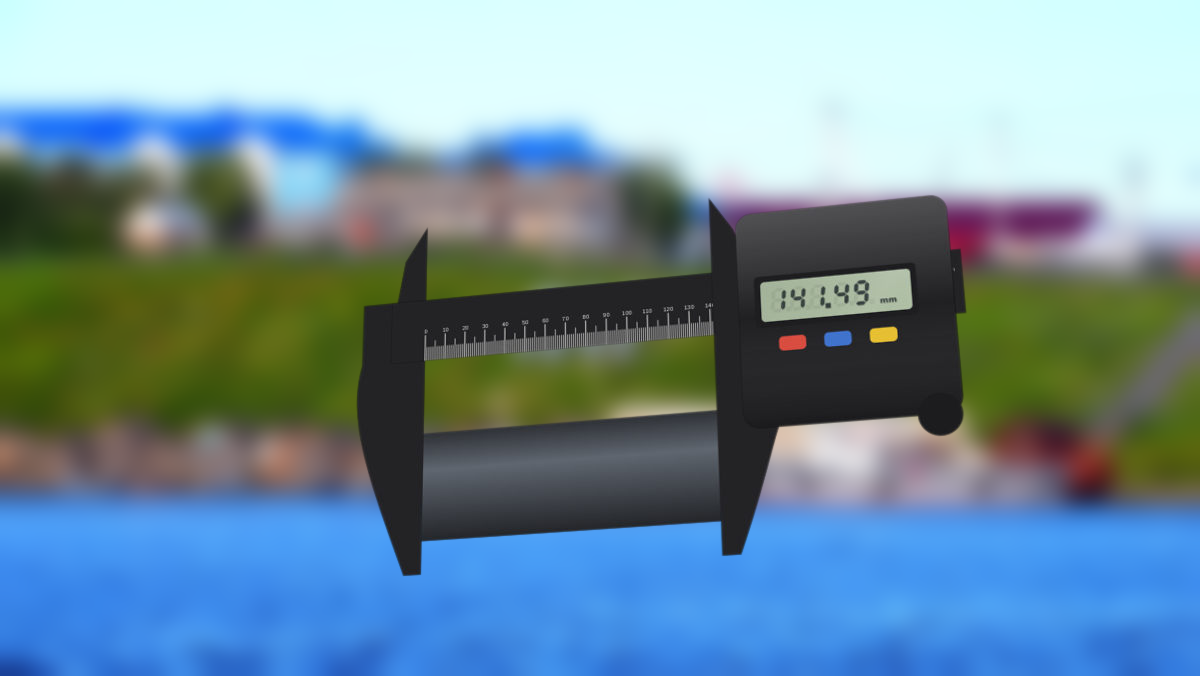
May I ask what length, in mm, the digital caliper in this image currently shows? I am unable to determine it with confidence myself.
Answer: 141.49 mm
